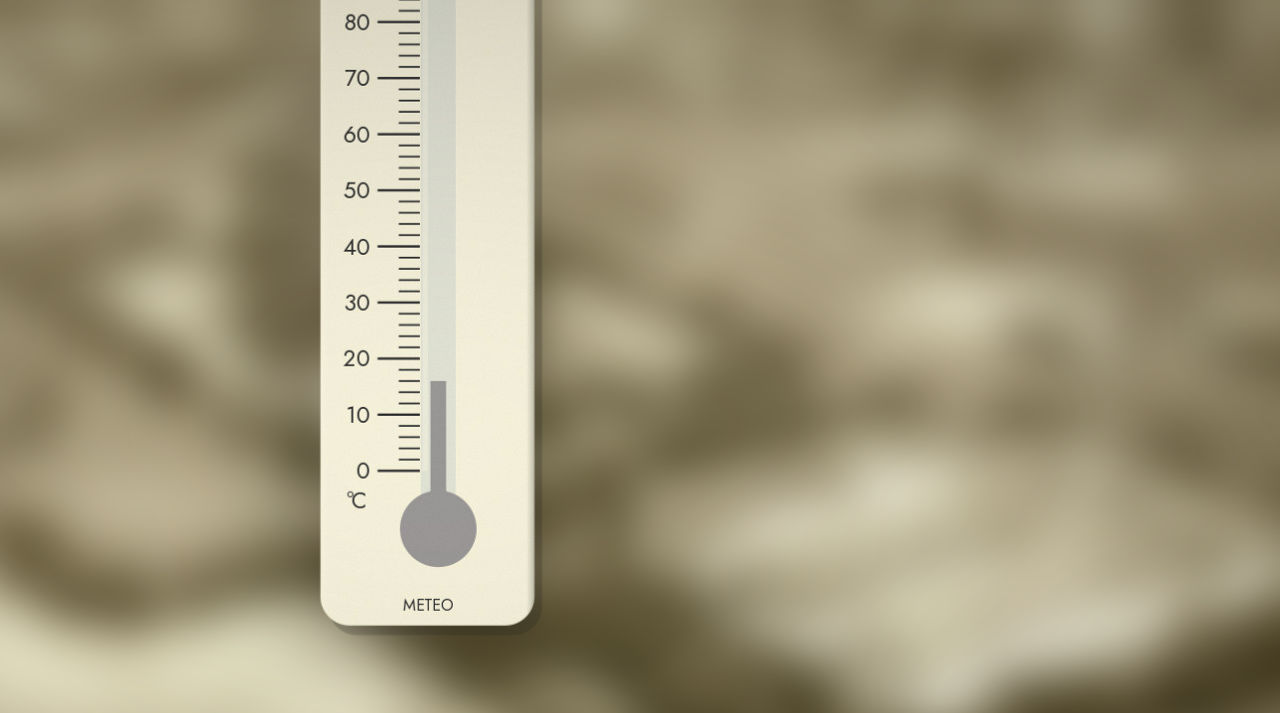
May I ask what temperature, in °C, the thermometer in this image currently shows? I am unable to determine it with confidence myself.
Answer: 16 °C
